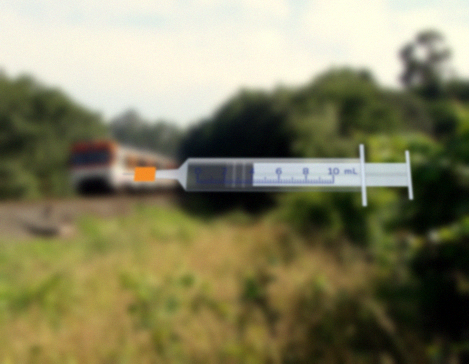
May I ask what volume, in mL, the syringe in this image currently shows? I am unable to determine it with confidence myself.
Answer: 2 mL
